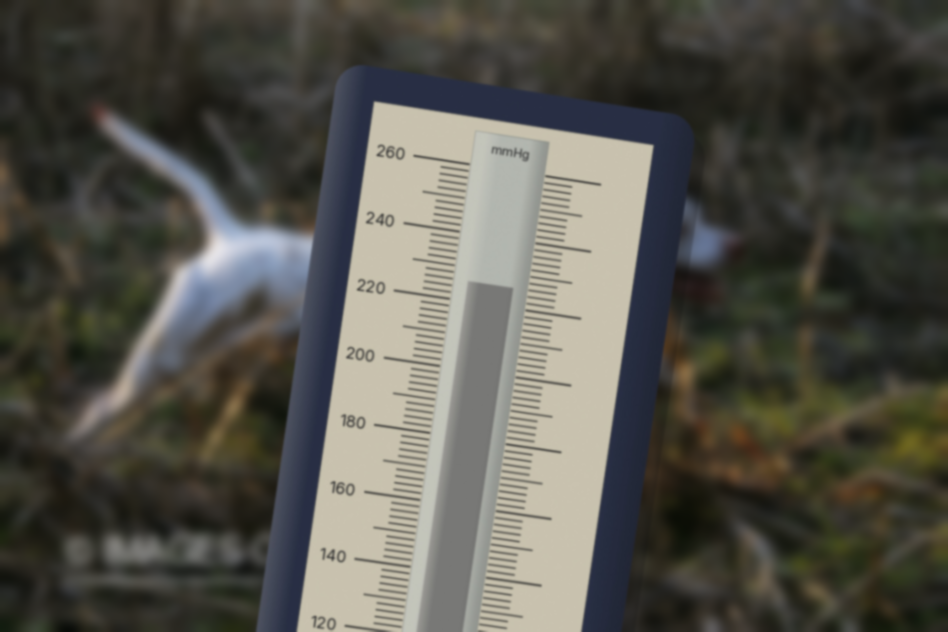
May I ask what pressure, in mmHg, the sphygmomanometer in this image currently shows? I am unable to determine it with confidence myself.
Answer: 226 mmHg
